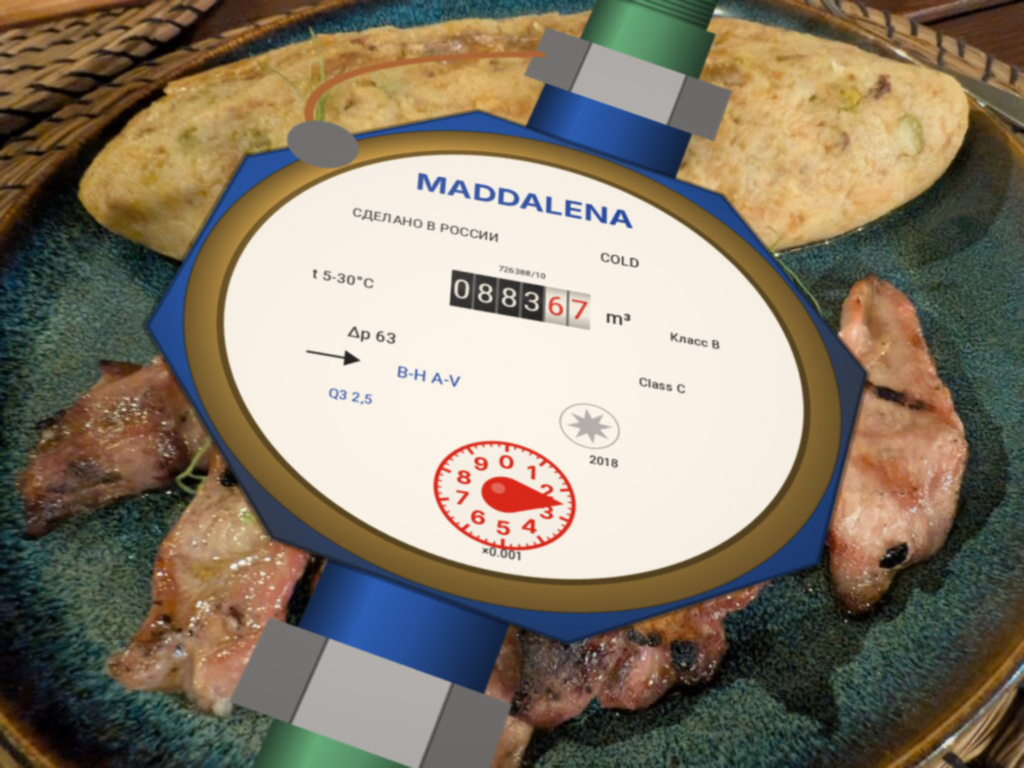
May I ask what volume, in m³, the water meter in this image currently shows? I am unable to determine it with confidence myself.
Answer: 883.672 m³
